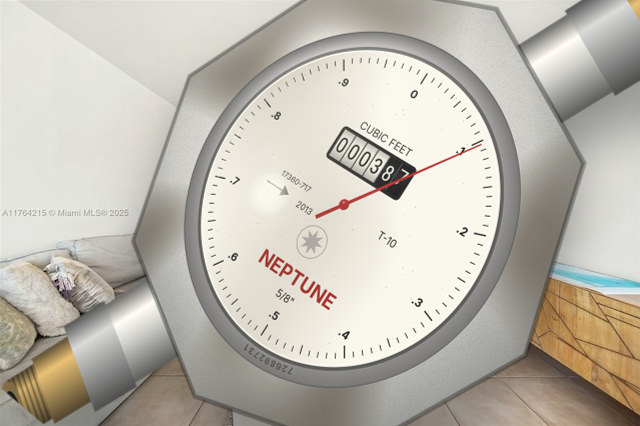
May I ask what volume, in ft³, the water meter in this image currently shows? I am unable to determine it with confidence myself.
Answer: 387.10 ft³
